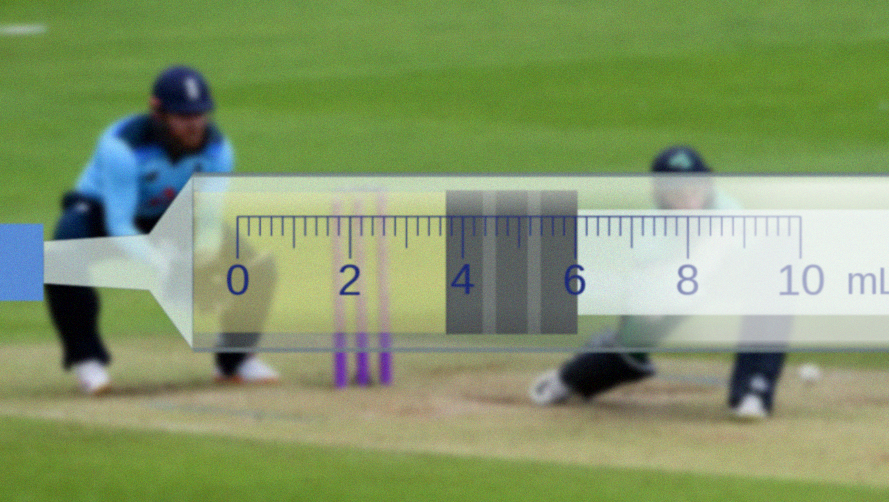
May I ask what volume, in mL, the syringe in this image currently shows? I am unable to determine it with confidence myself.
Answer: 3.7 mL
